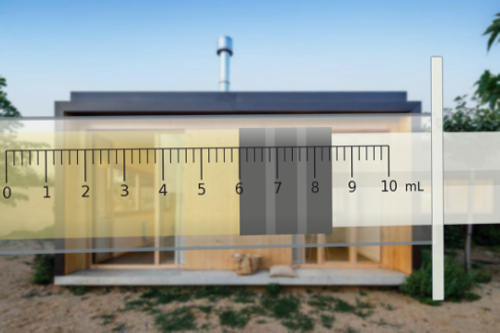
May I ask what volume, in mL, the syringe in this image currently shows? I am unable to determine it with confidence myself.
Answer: 6 mL
